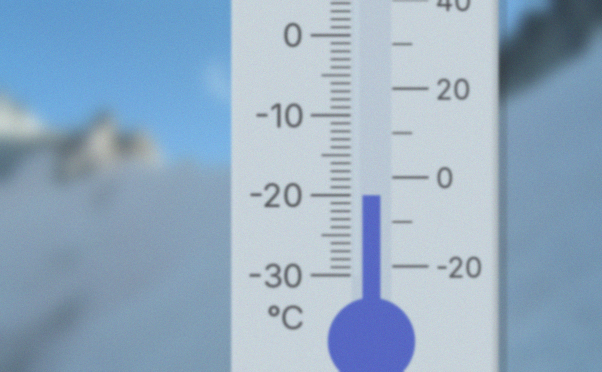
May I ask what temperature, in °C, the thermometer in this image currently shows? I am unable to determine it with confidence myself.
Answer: -20 °C
